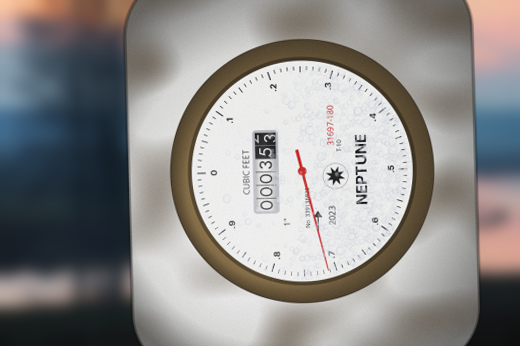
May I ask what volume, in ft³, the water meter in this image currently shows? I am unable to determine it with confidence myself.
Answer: 352.71 ft³
